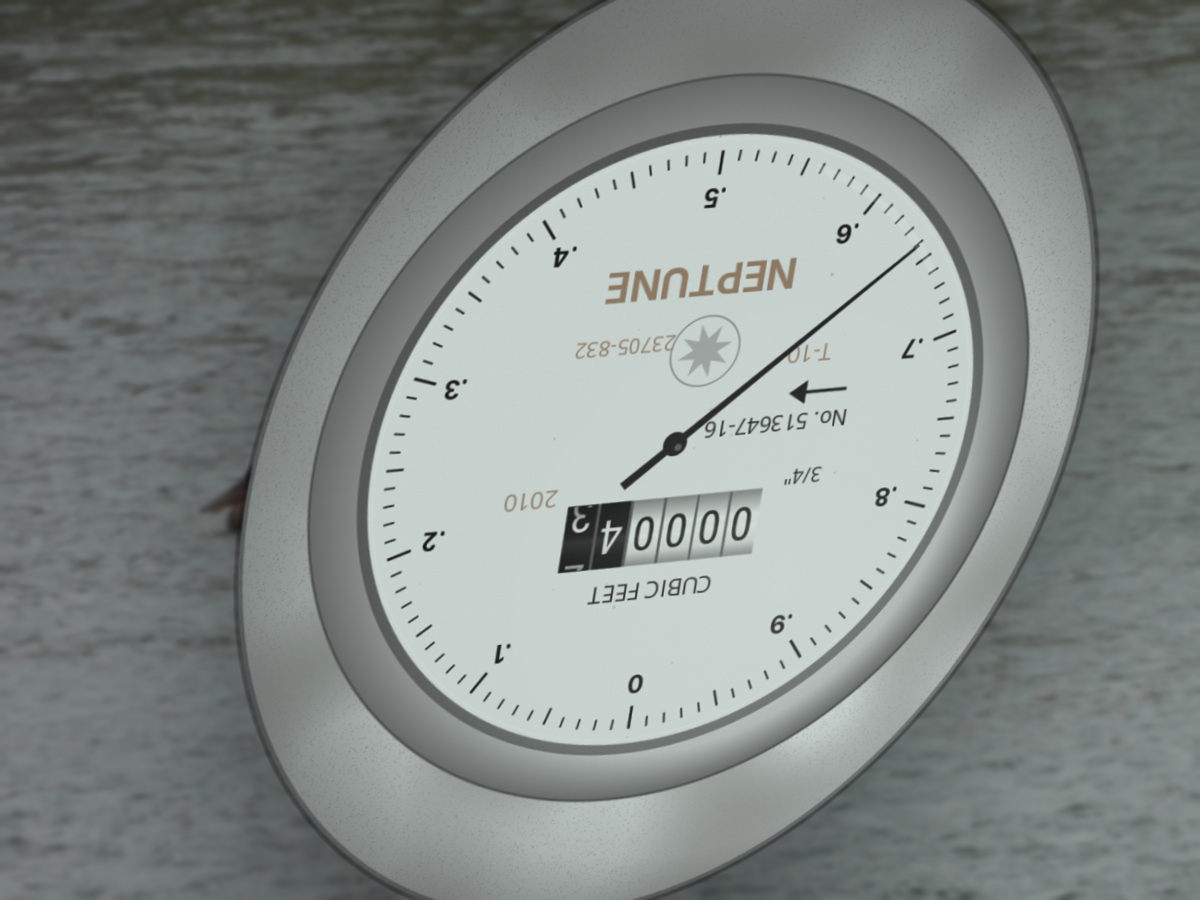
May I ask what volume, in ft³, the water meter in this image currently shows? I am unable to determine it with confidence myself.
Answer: 42.64 ft³
